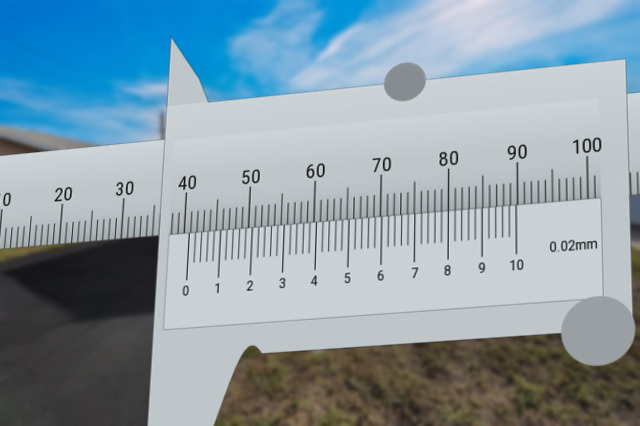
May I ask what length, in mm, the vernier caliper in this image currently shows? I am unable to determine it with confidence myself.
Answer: 40.8 mm
